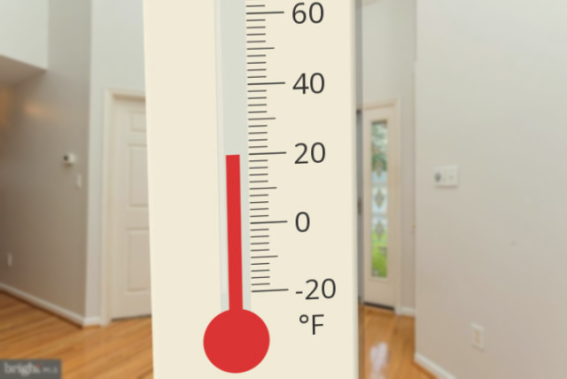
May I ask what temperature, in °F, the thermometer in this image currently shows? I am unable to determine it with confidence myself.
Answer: 20 °F
